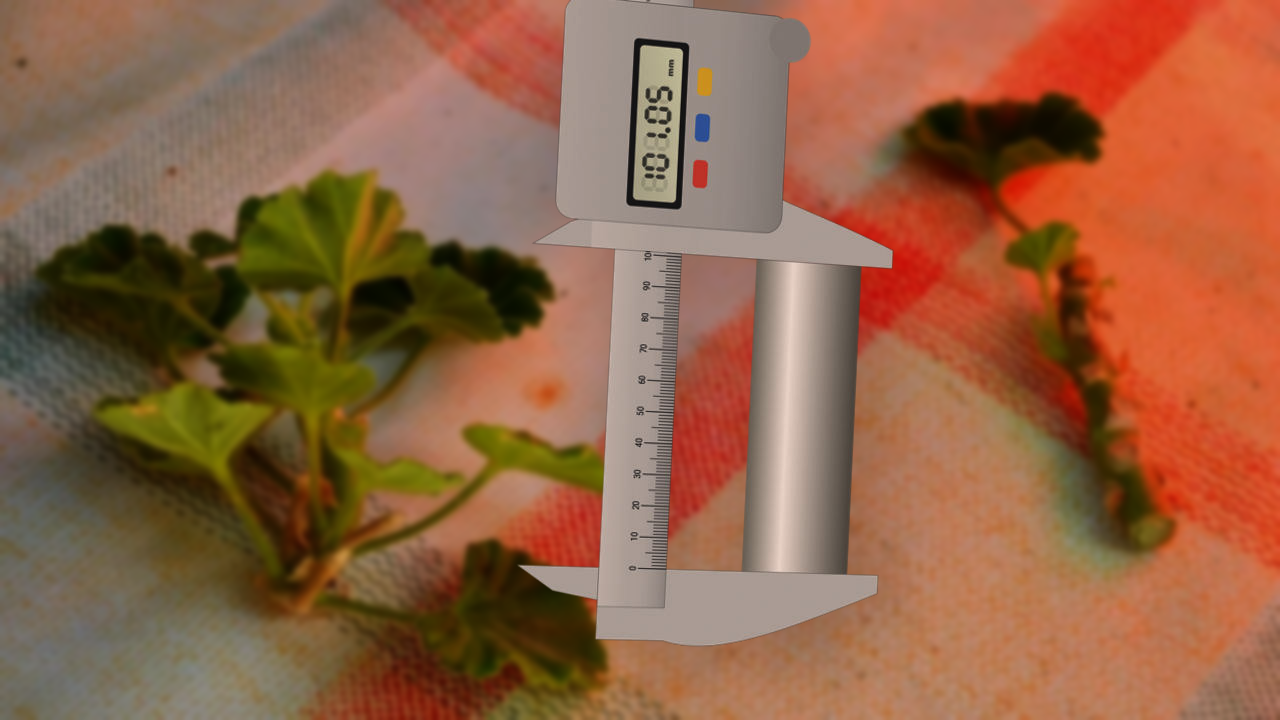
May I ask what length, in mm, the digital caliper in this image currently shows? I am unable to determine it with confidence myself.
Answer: 101.05 mm
